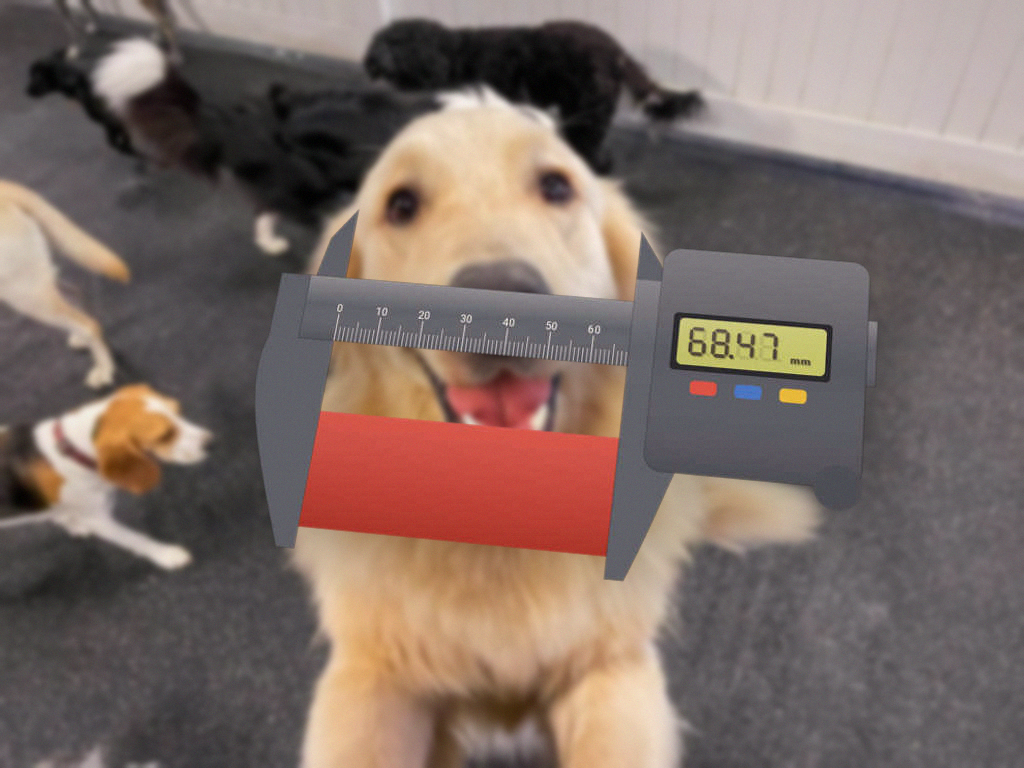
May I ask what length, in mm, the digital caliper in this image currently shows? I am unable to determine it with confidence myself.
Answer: 68.47 mm
